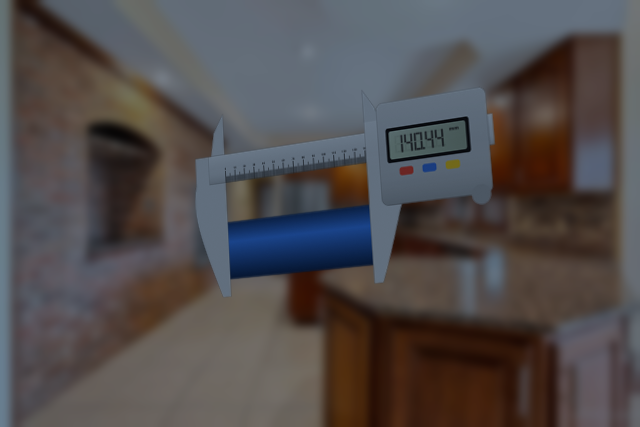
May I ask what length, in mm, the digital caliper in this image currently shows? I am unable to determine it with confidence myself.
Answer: 140.44 mm
